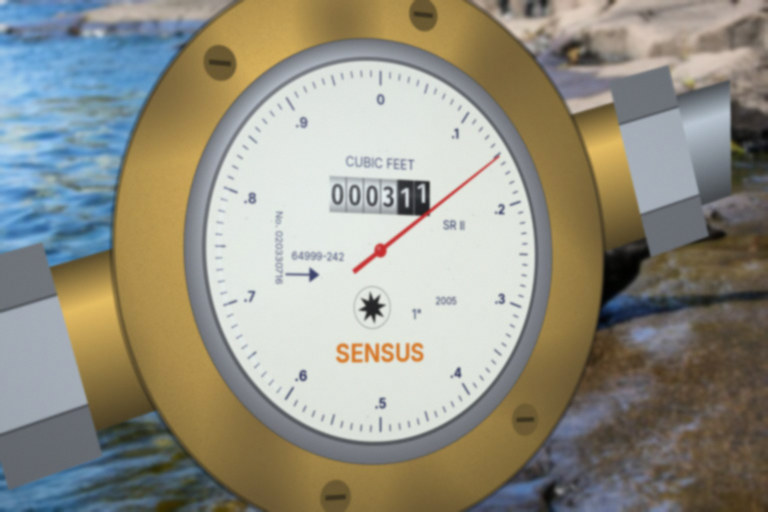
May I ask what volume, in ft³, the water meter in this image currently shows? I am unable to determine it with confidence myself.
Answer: 311.15 ft³
